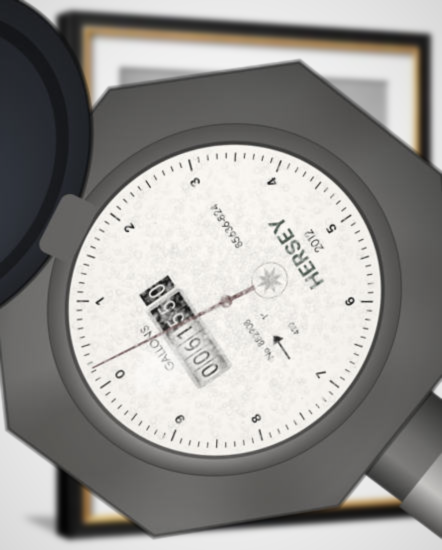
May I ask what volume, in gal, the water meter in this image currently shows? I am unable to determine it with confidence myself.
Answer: 61550.2 gal
